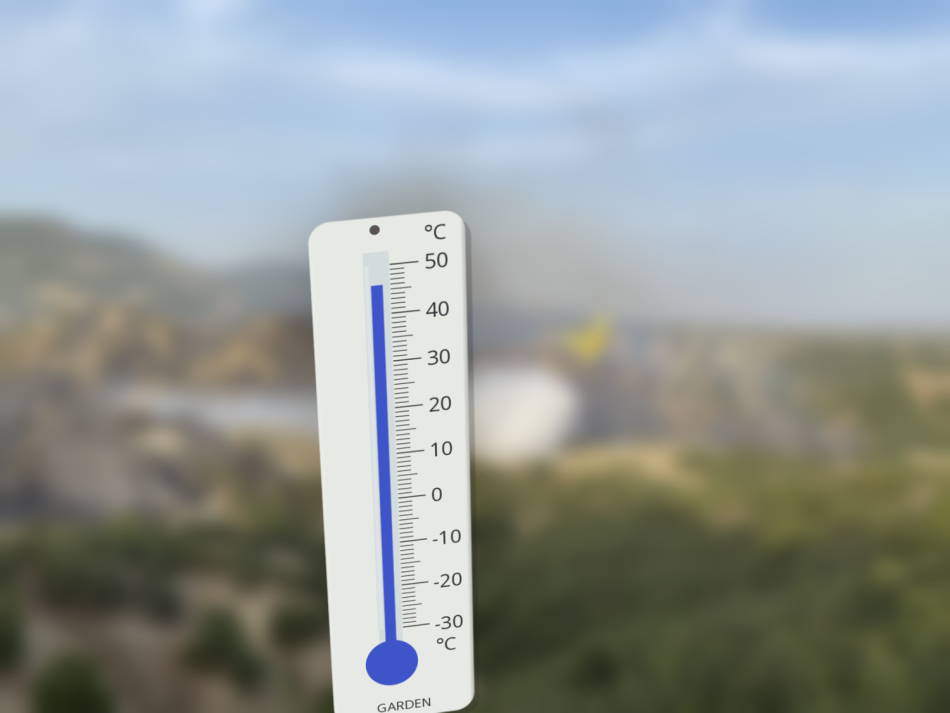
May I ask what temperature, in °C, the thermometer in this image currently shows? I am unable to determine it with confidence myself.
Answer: 46 °C
